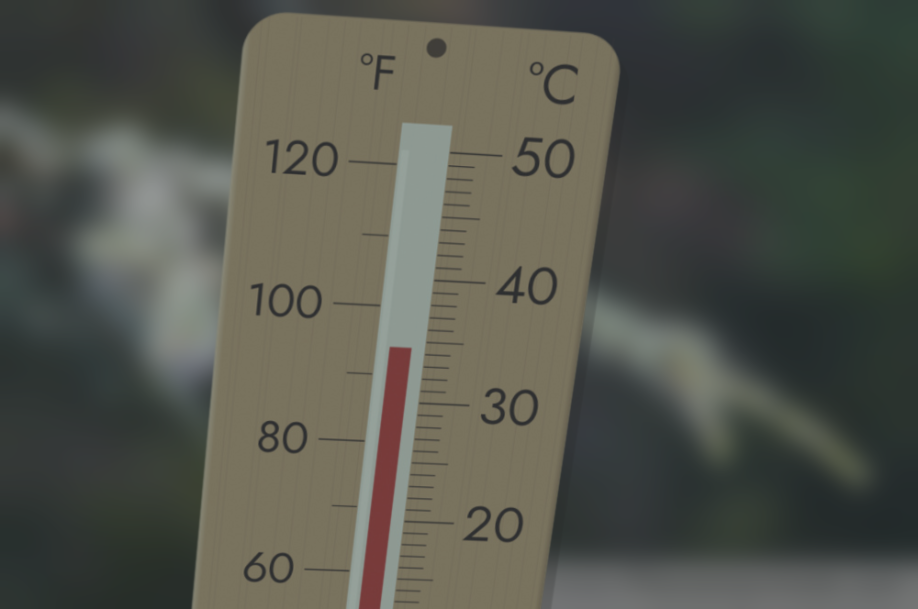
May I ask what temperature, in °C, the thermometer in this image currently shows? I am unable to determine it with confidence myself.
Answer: 34.5 °C
